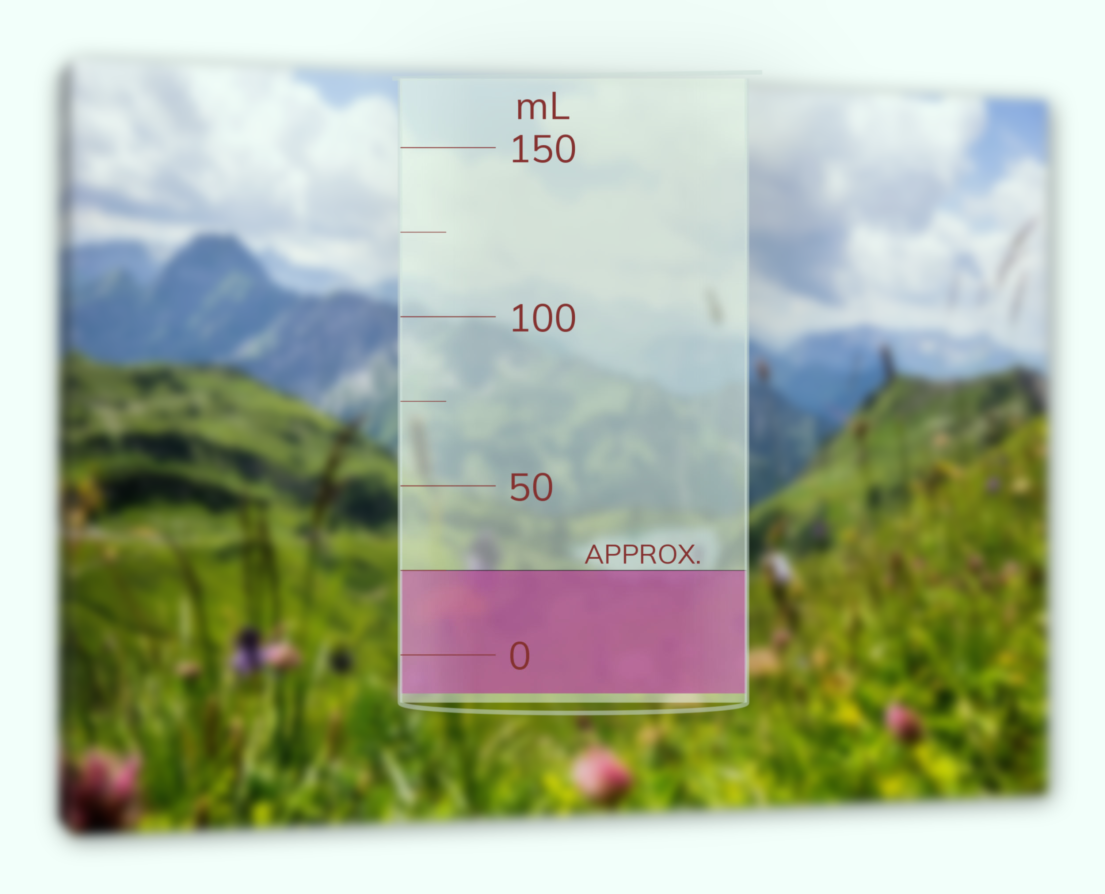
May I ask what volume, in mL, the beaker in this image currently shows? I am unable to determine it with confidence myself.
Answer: 25 mL
